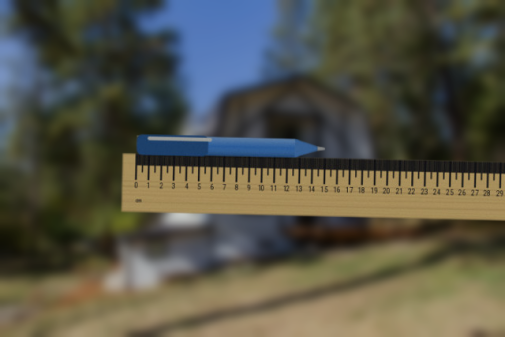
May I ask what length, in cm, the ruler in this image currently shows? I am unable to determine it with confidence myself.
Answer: 15 cm
